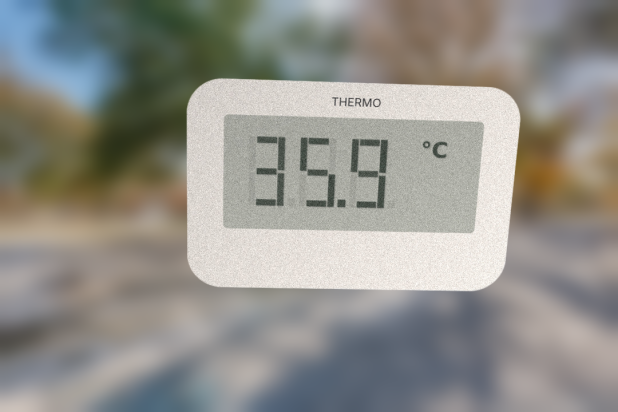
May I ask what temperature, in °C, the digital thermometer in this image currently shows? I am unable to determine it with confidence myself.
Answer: 35.9 °C
